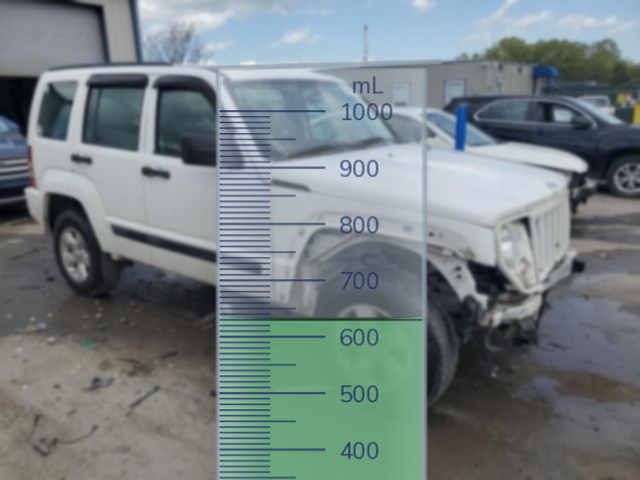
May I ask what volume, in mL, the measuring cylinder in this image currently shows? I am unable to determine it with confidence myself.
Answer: 630 mL
